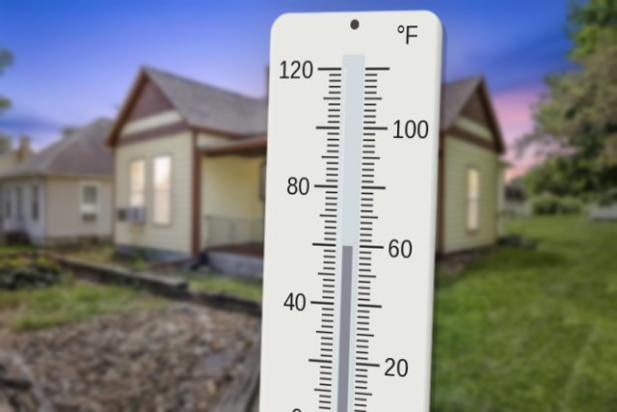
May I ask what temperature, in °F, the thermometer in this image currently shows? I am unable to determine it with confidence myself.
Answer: 60 °F
